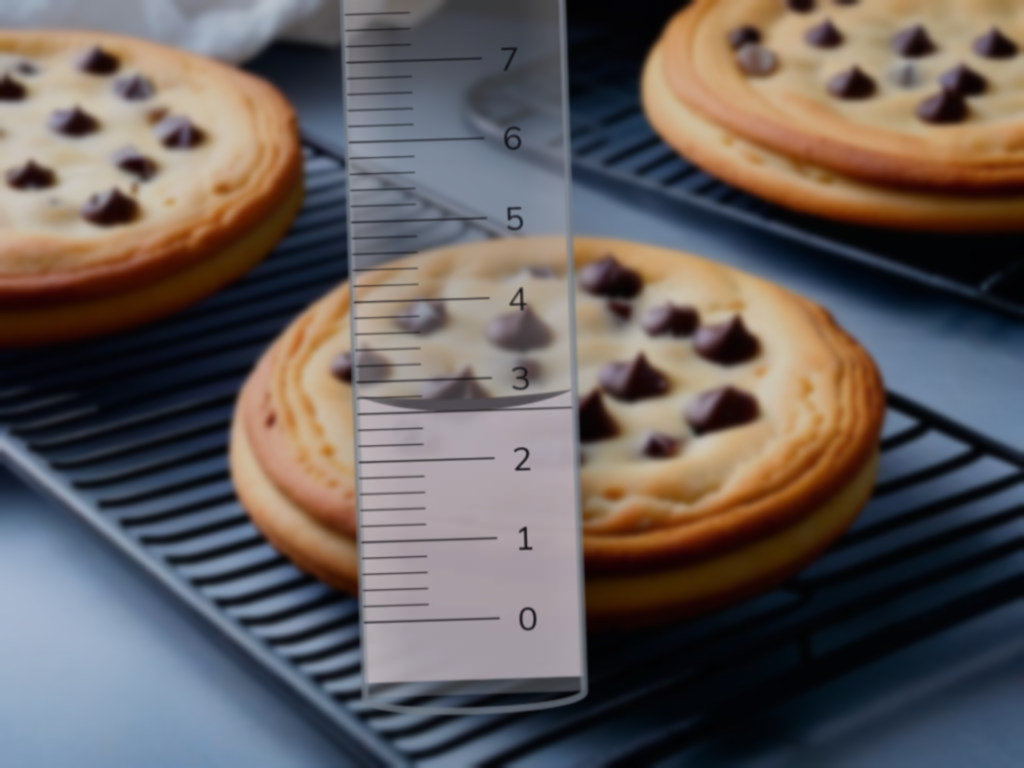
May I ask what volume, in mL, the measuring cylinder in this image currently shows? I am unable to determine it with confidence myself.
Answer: 2.6 mL
